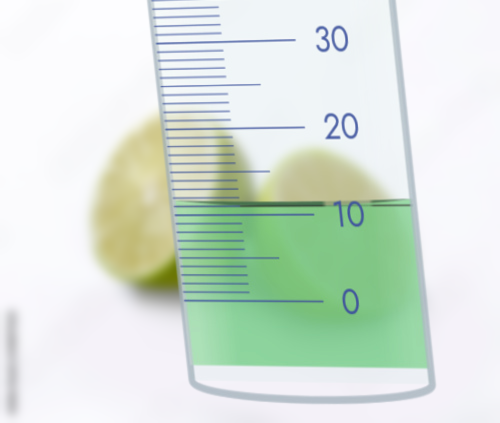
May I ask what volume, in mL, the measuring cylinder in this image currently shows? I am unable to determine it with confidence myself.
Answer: 11 mL
